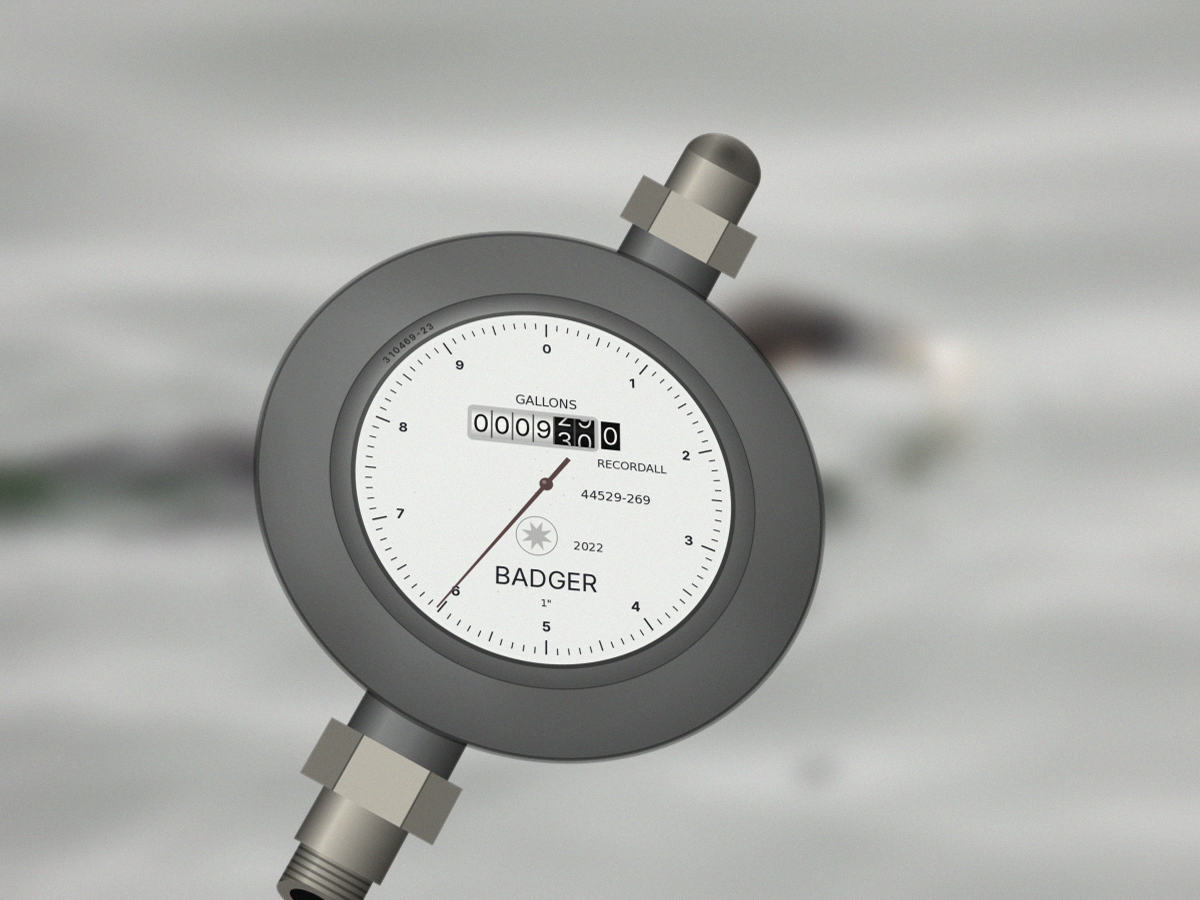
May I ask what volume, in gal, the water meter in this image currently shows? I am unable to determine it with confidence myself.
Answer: 9296.0 gal
